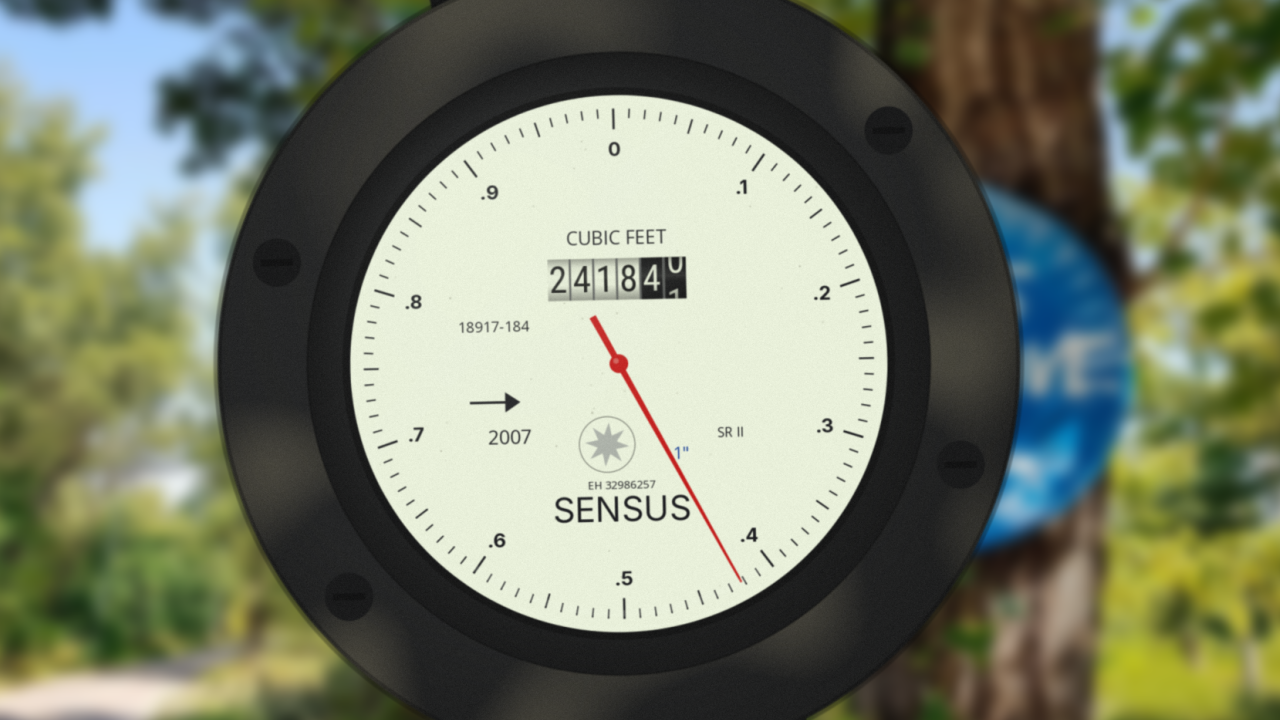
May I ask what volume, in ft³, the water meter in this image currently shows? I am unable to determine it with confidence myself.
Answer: 241840.42 ft³
